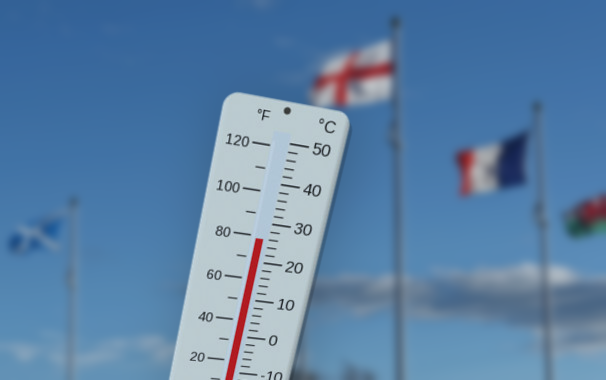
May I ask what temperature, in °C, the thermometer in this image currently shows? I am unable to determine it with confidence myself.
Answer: 26 °C
